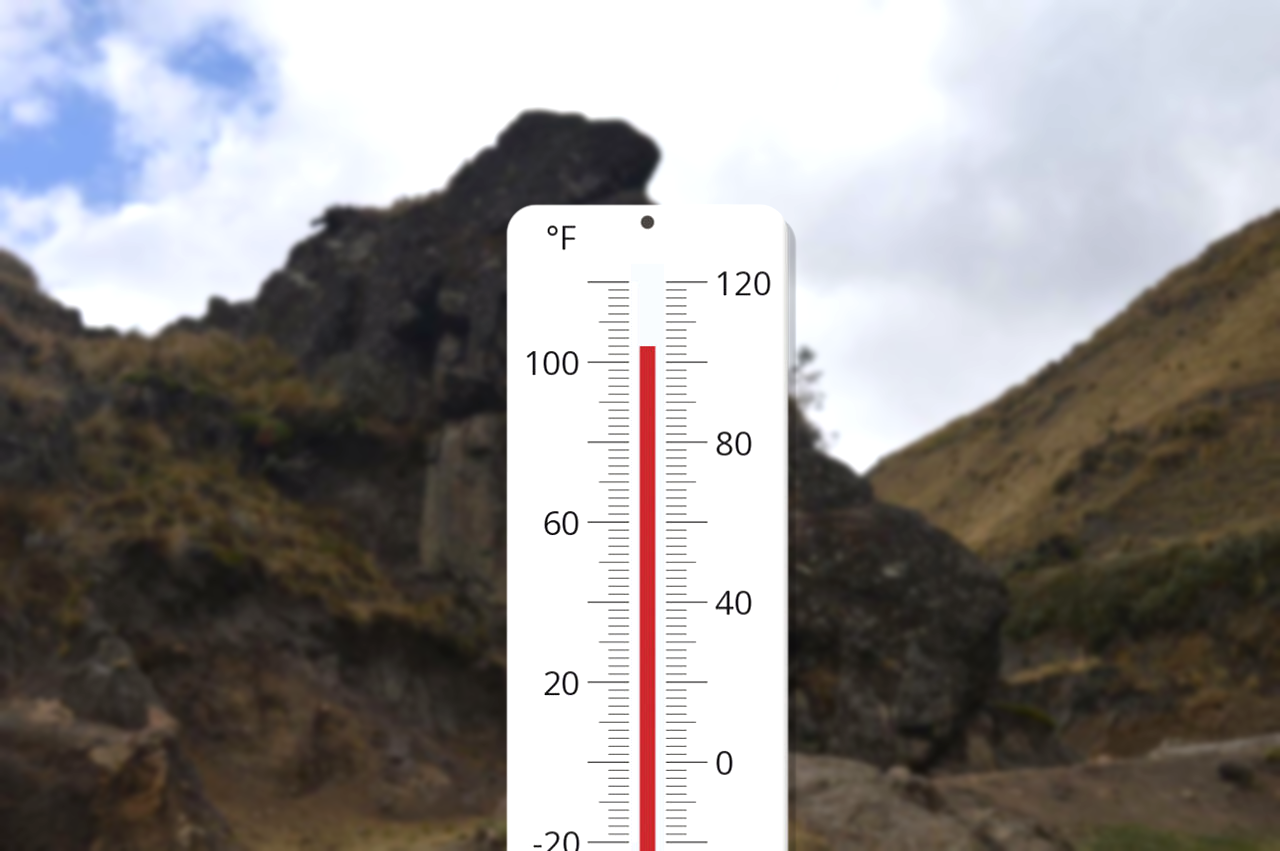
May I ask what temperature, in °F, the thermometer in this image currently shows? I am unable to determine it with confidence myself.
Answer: 104 °F
